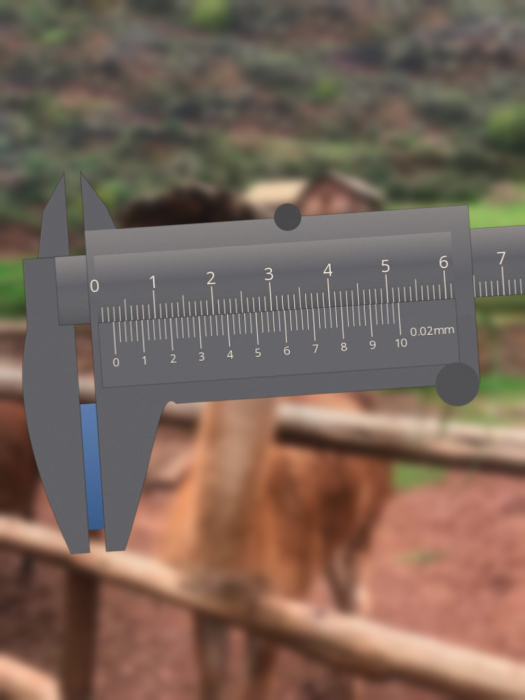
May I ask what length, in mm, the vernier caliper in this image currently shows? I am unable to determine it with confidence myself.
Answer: 2.8 mm
